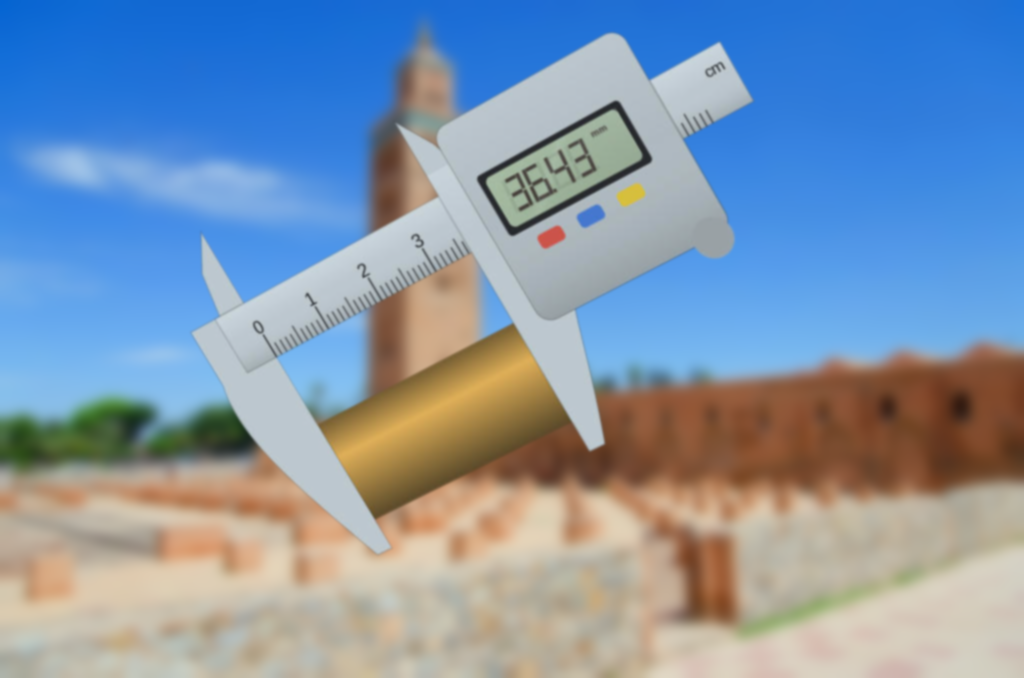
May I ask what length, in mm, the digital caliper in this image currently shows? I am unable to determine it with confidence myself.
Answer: 36.43 mm
